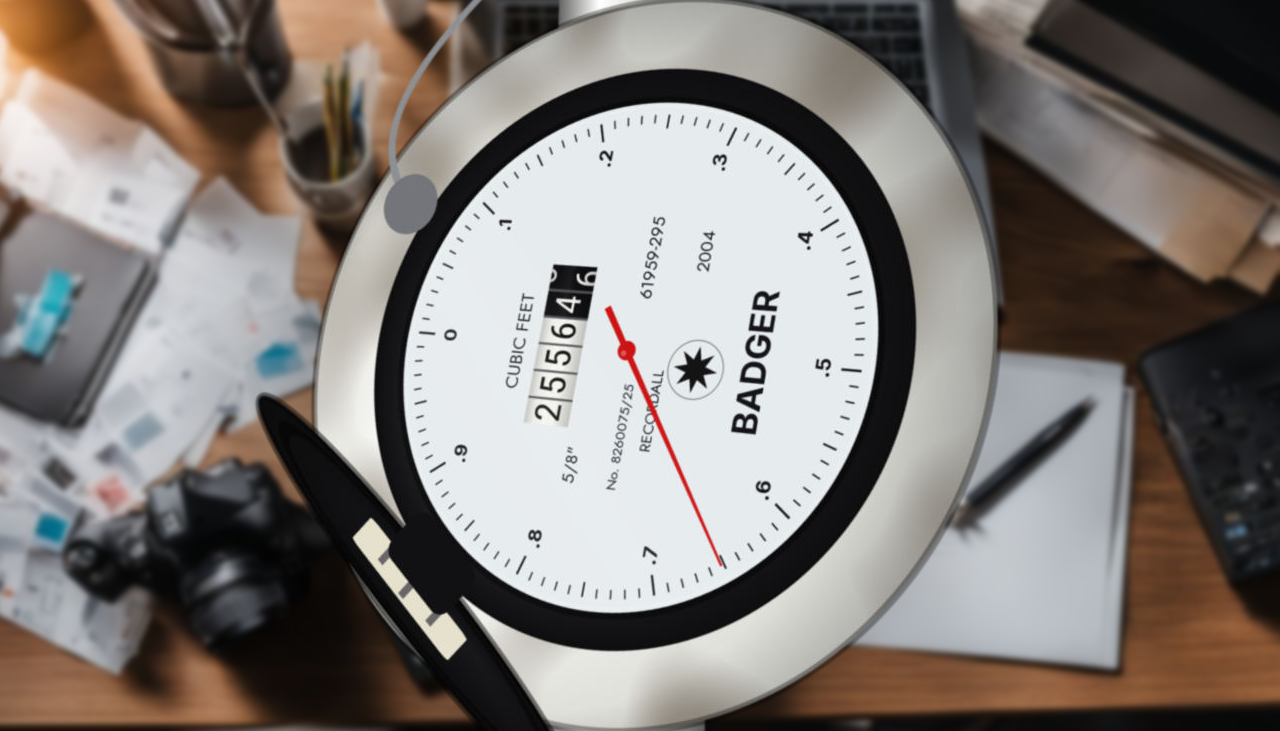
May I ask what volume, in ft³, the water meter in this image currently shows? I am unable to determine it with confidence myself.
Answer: 255645.65 ft³
